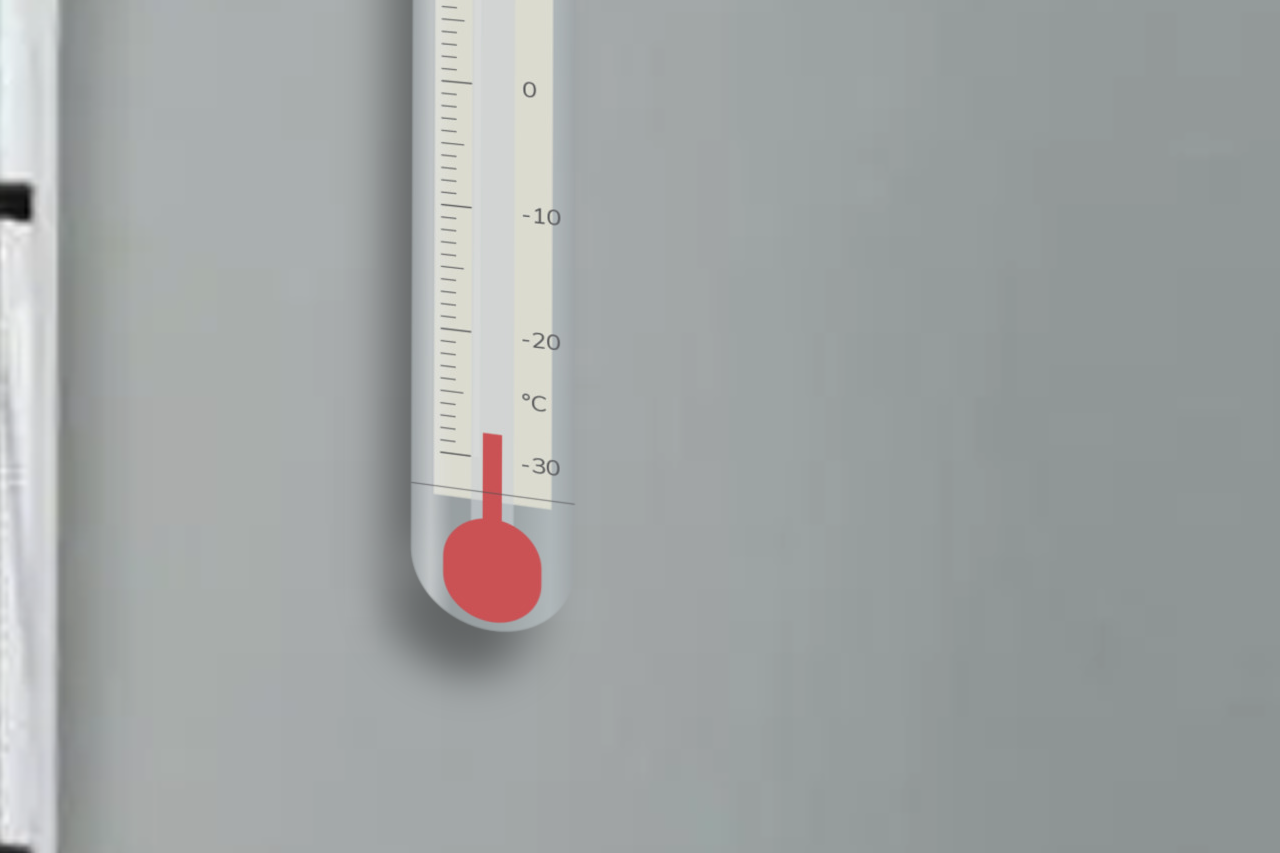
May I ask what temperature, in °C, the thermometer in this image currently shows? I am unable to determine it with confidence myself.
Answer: -28 °C
